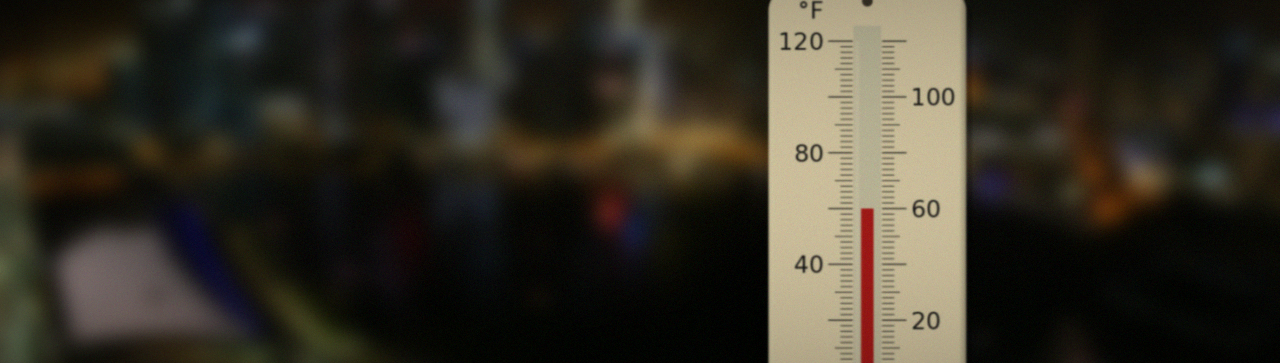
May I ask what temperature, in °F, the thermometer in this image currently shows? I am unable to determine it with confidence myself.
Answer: 60 °F
